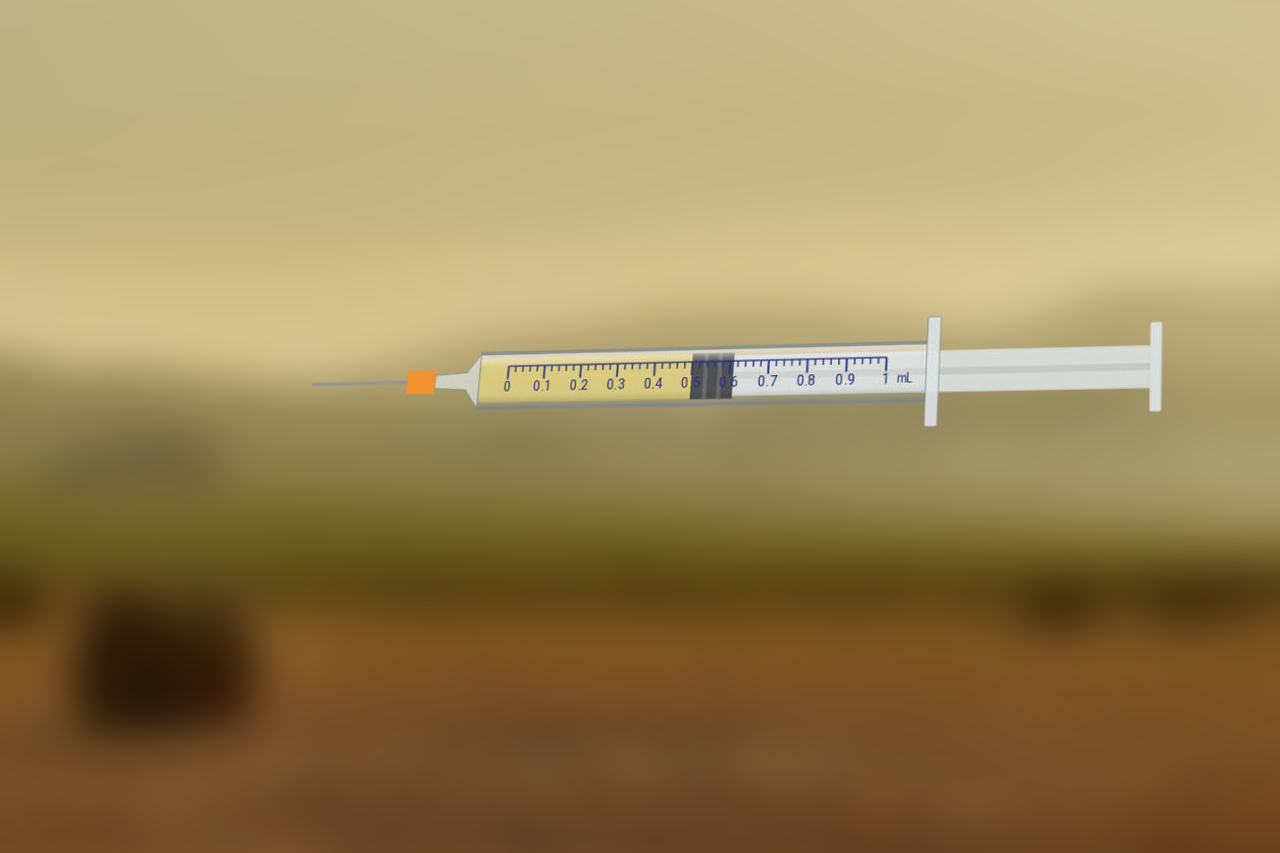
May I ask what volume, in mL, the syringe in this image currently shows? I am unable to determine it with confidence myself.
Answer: 0.5 mL
